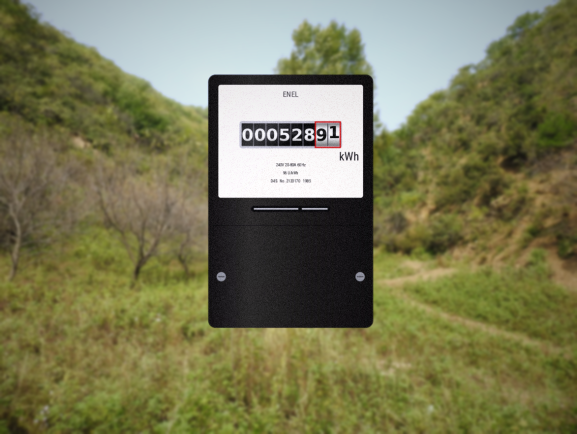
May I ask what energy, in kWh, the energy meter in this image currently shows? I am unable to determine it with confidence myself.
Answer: 528.91 kWh
